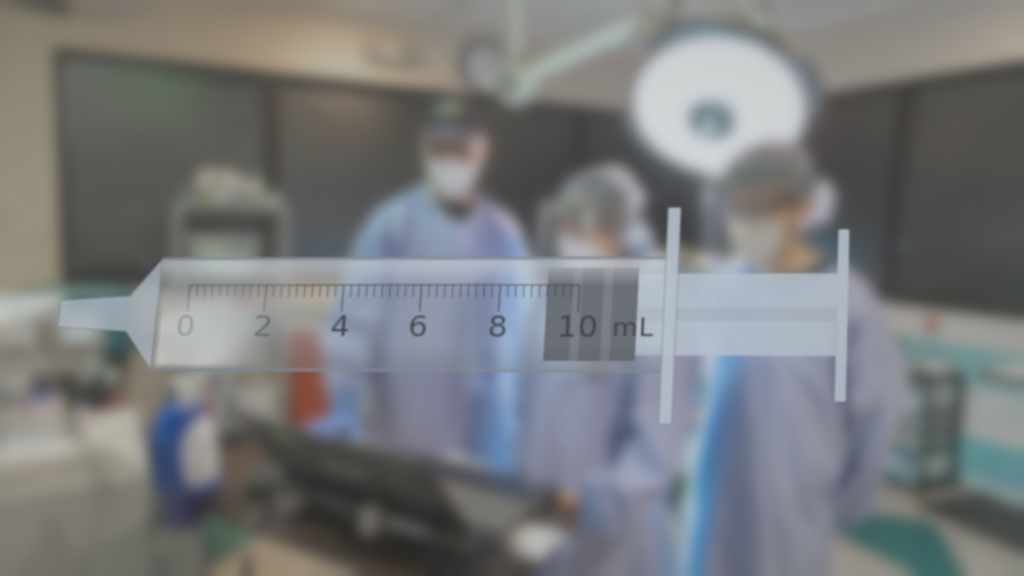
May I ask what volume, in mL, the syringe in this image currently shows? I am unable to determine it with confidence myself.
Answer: 9.2 mL
